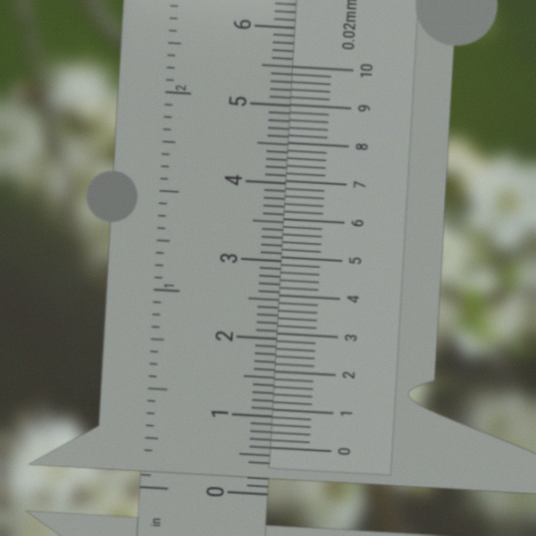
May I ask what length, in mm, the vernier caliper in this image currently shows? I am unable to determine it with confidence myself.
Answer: 6.0 mm
